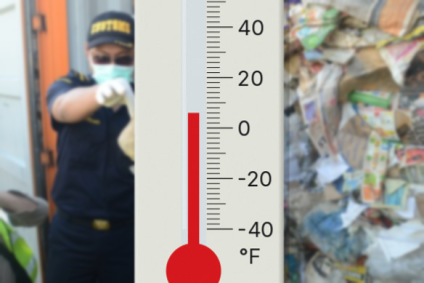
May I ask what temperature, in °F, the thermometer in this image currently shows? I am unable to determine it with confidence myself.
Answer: 6 °F
